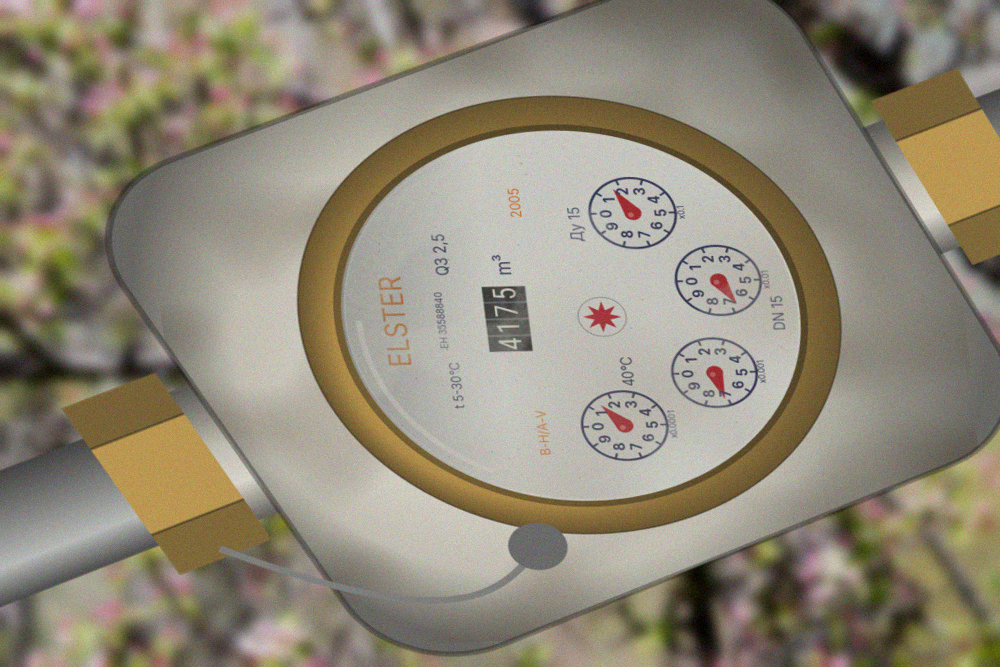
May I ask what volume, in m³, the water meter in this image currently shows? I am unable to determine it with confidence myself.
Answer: 4175.1671 m³
